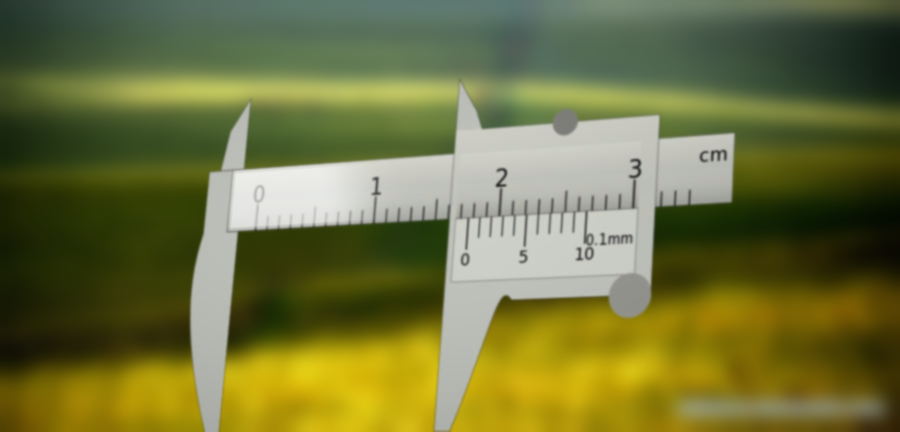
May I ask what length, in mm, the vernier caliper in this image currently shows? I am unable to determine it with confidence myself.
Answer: 17.6 mm
